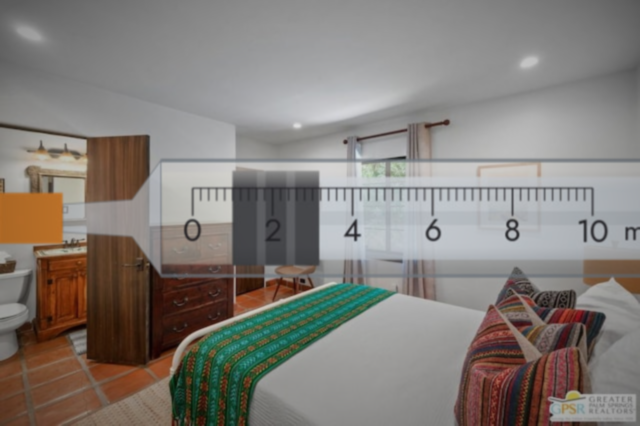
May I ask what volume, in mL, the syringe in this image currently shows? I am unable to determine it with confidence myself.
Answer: 1 mL
